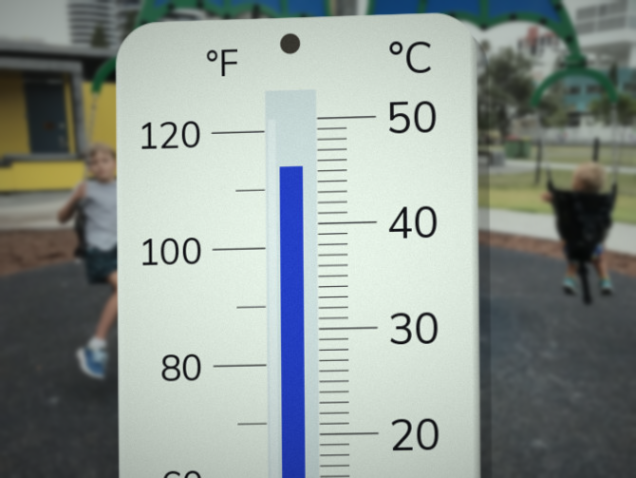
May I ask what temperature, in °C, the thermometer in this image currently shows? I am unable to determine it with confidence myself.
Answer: 45.5 °C
